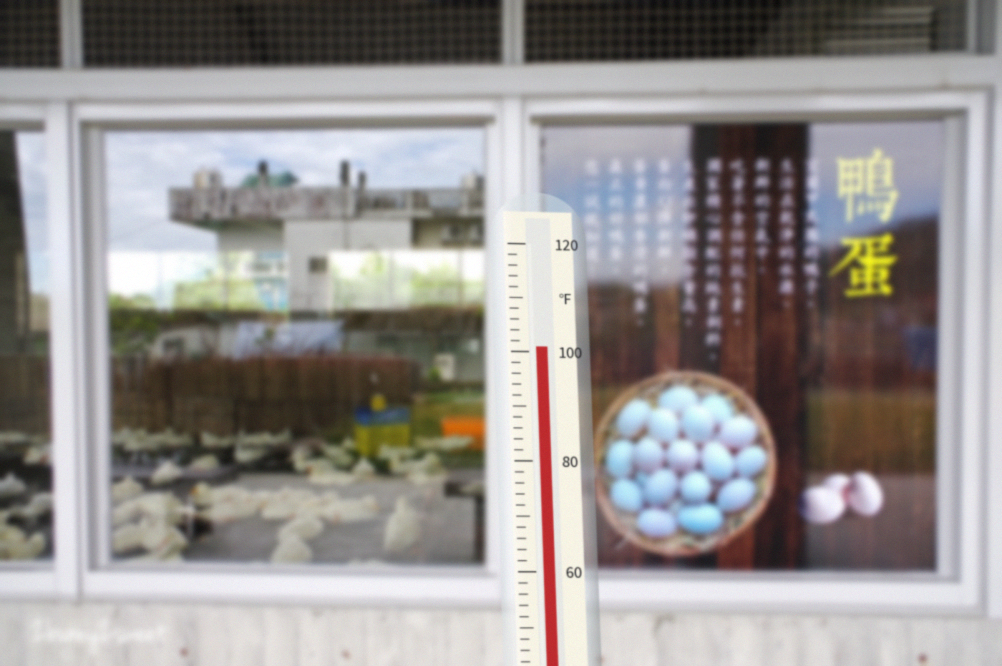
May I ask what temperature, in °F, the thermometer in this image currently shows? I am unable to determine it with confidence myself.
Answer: 101 °F
